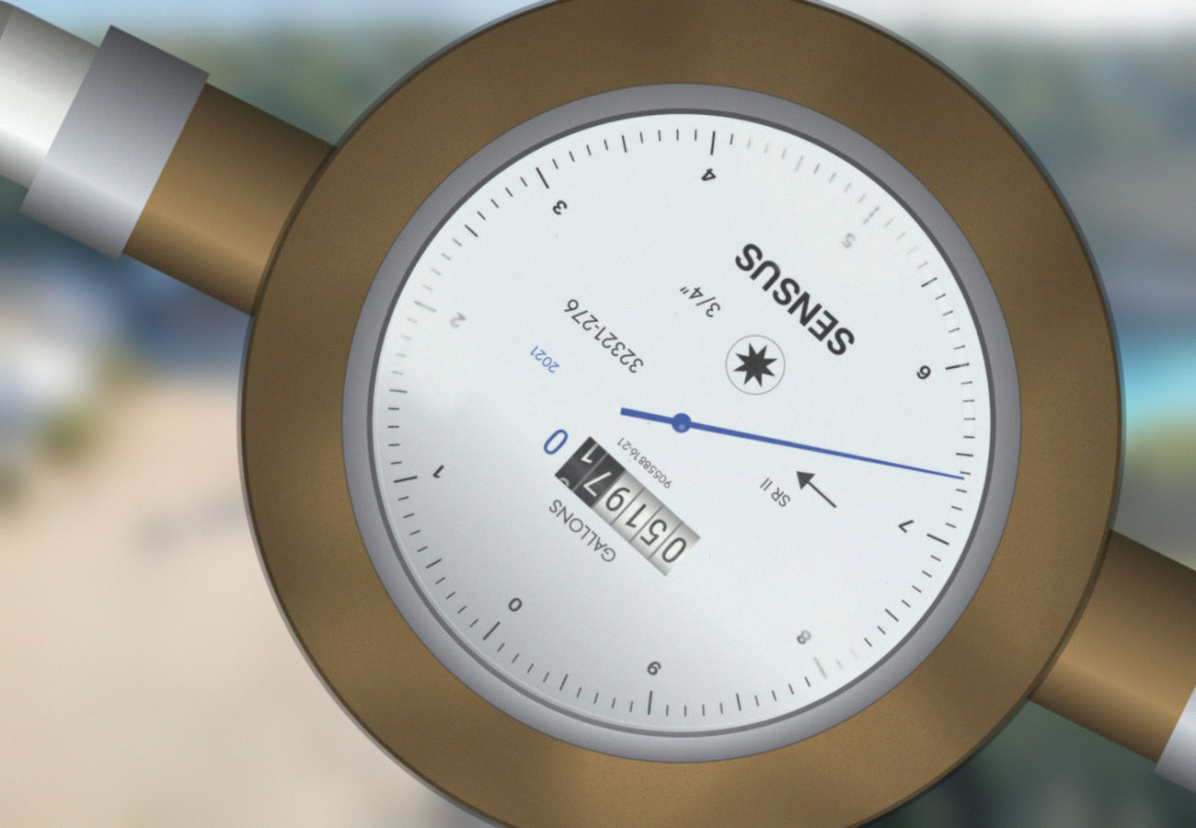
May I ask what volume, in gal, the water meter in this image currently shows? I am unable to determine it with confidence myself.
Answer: 519706.6 gal
